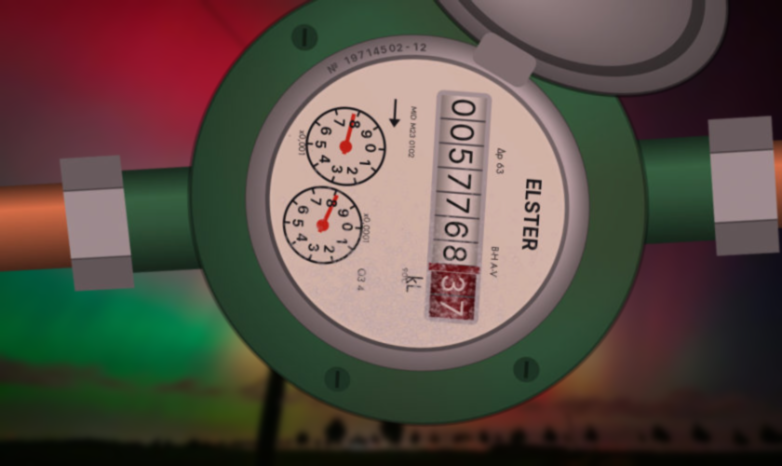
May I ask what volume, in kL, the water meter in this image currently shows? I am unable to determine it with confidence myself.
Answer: 57768.3778 kL
